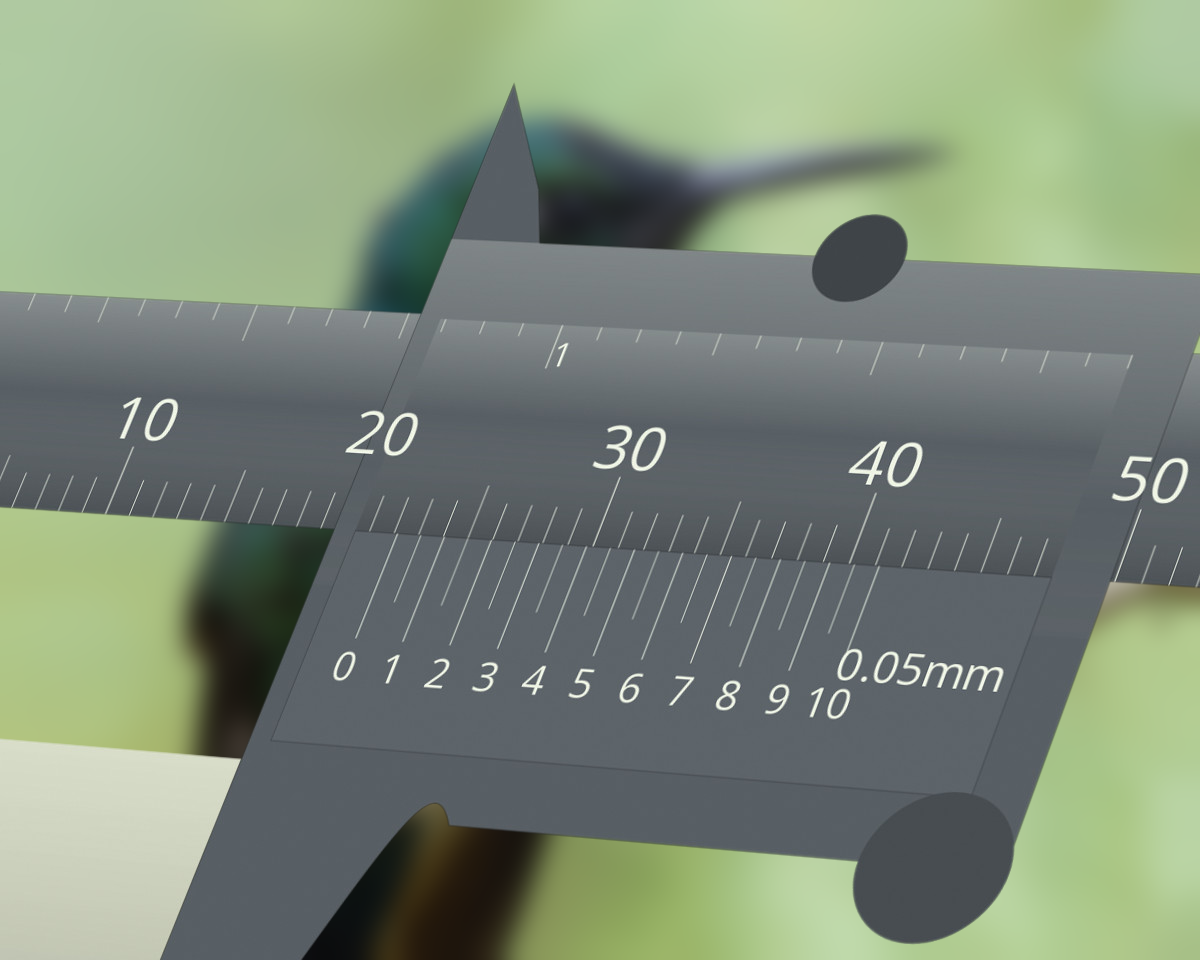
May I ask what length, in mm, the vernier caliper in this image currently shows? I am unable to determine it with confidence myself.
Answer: 22.15 mm
